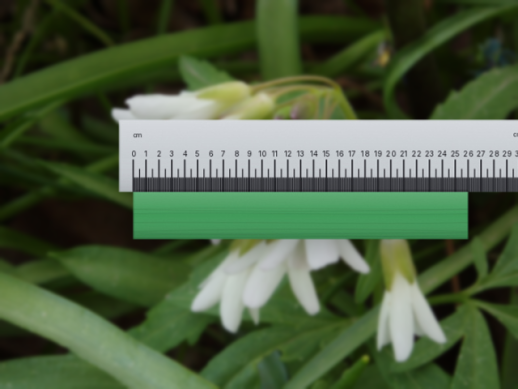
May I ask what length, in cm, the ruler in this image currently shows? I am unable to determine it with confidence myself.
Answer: 26 cm
